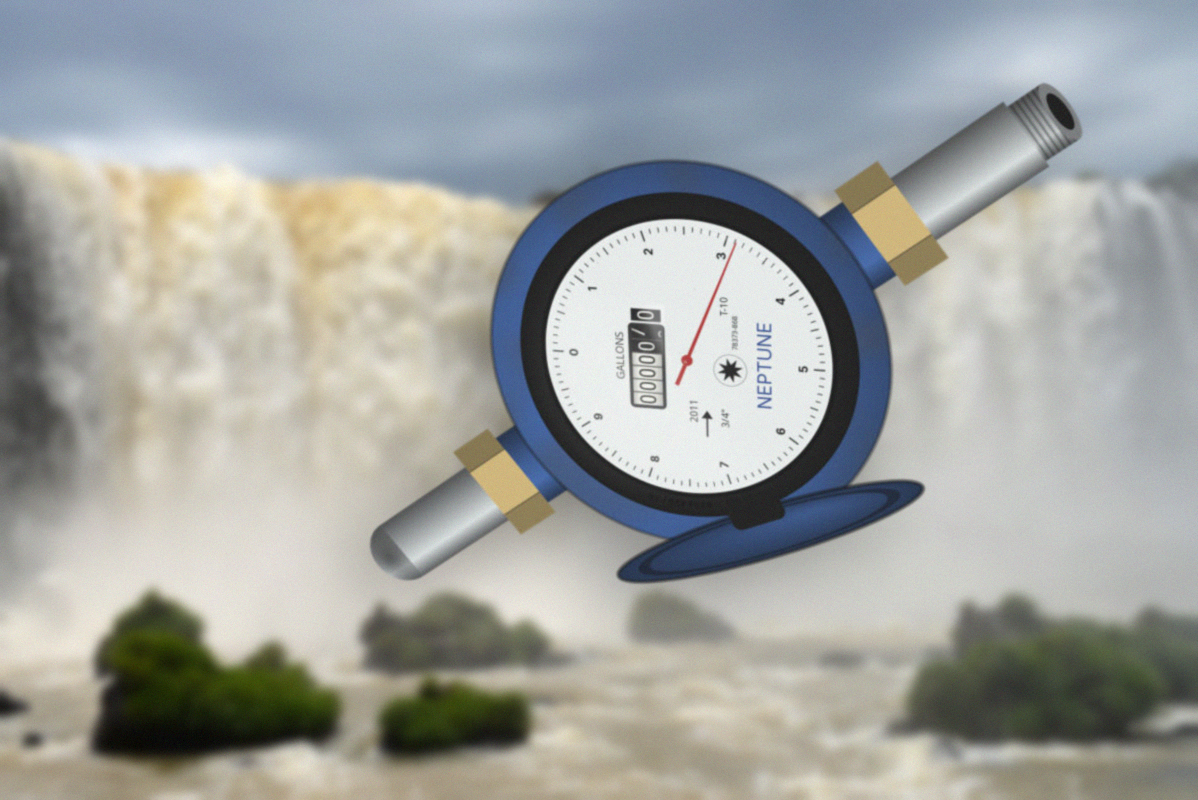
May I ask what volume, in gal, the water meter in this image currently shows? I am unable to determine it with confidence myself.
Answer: 73.1 gal
